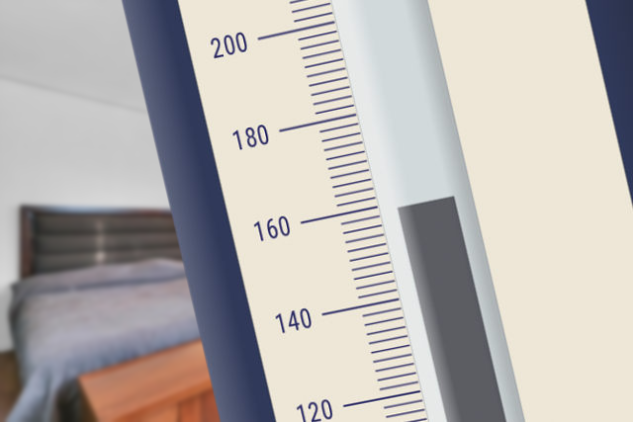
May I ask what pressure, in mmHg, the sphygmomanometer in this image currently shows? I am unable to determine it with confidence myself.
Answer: 159 mmHg
